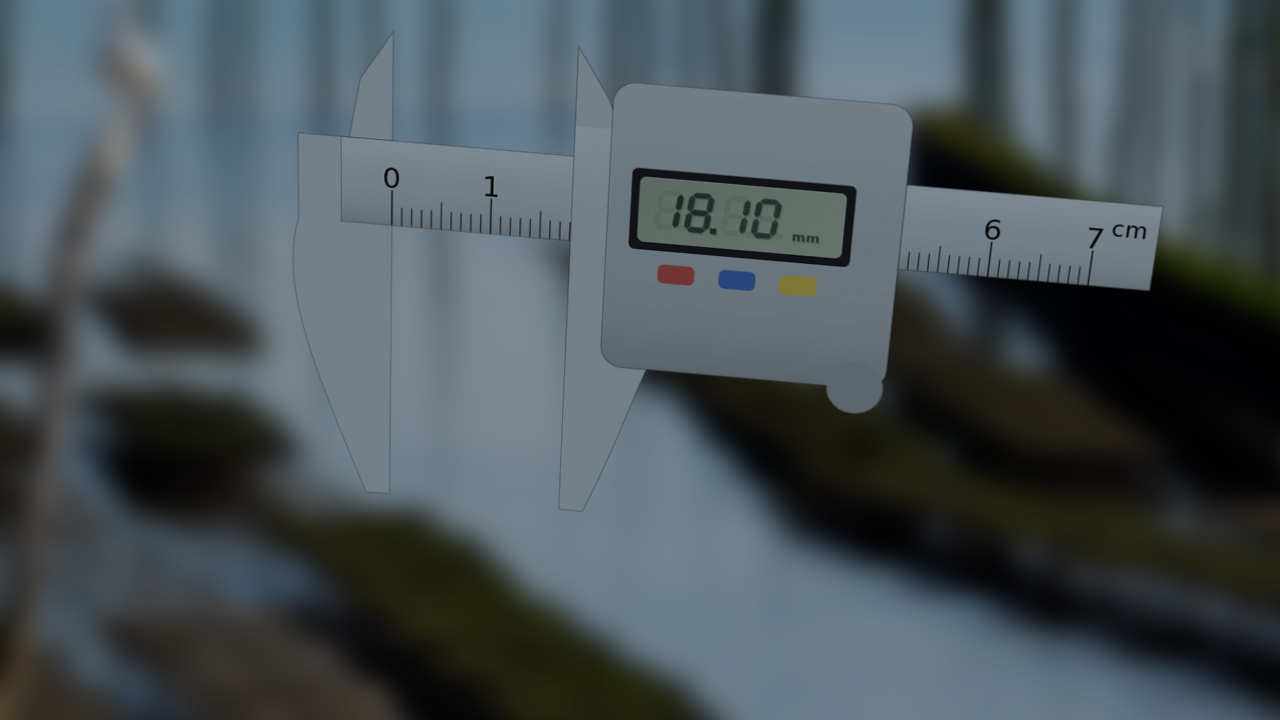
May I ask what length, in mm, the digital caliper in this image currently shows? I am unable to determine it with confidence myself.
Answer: 18.10 mm
